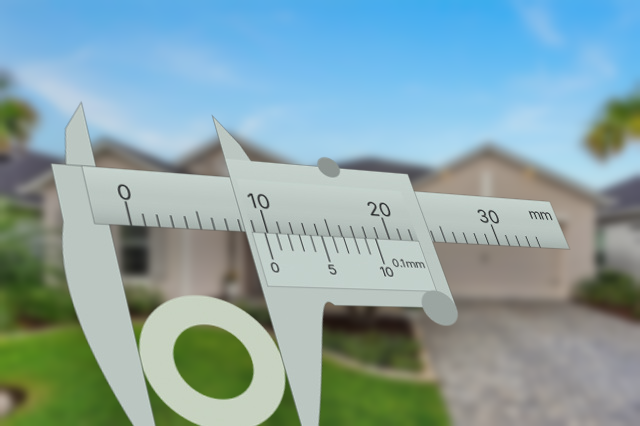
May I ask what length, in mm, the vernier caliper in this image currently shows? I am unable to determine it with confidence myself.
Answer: 9.8 mm
